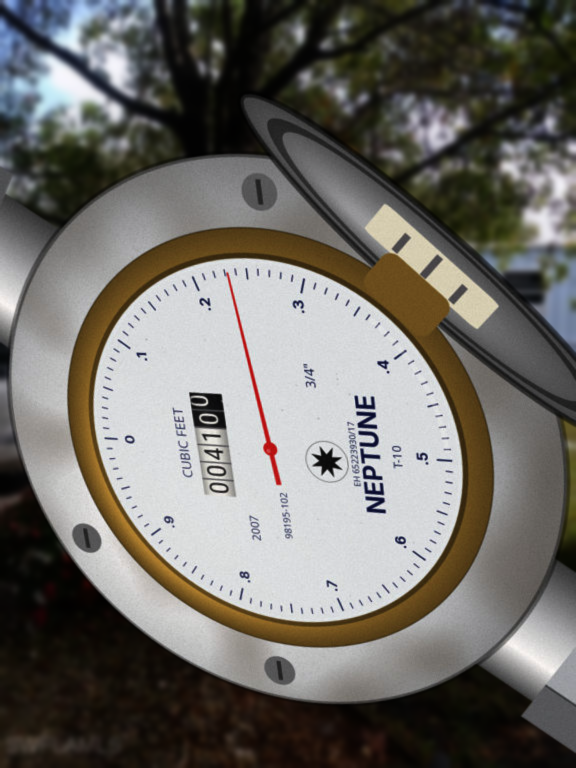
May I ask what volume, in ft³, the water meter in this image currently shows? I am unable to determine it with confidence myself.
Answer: 4100.23 ft³
